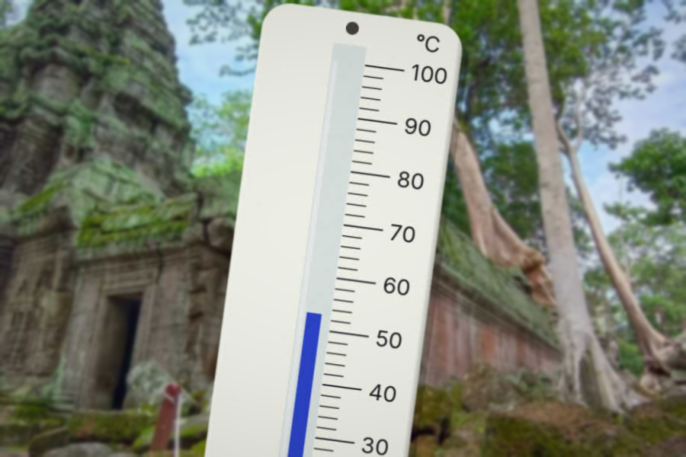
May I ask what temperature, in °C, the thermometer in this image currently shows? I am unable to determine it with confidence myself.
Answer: 53 °C
